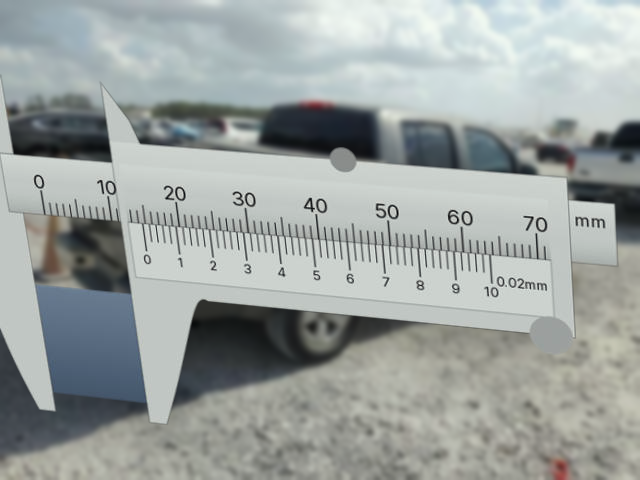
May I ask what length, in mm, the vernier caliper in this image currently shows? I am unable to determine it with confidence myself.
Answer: 14.6 mm
